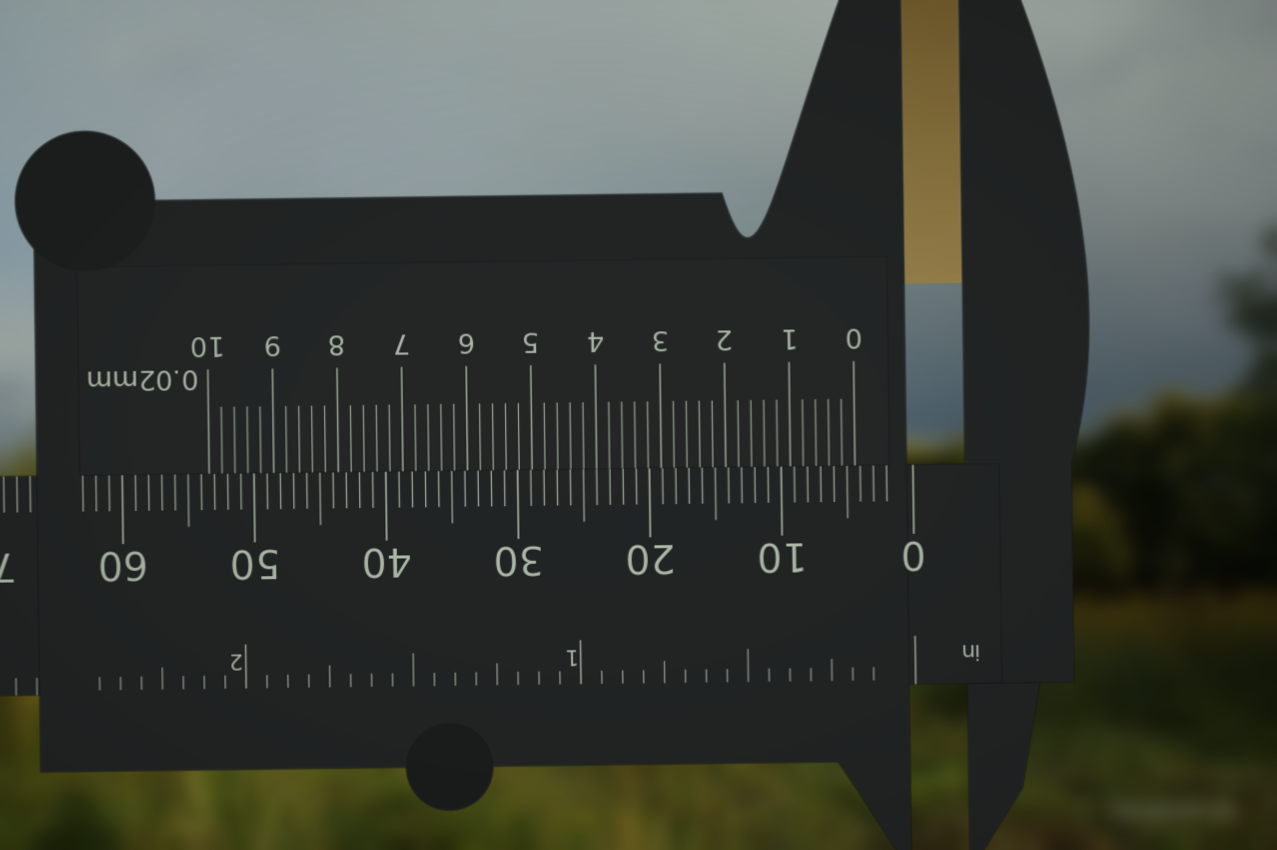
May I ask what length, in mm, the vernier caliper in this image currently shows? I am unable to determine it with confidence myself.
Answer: 4.4 mm
